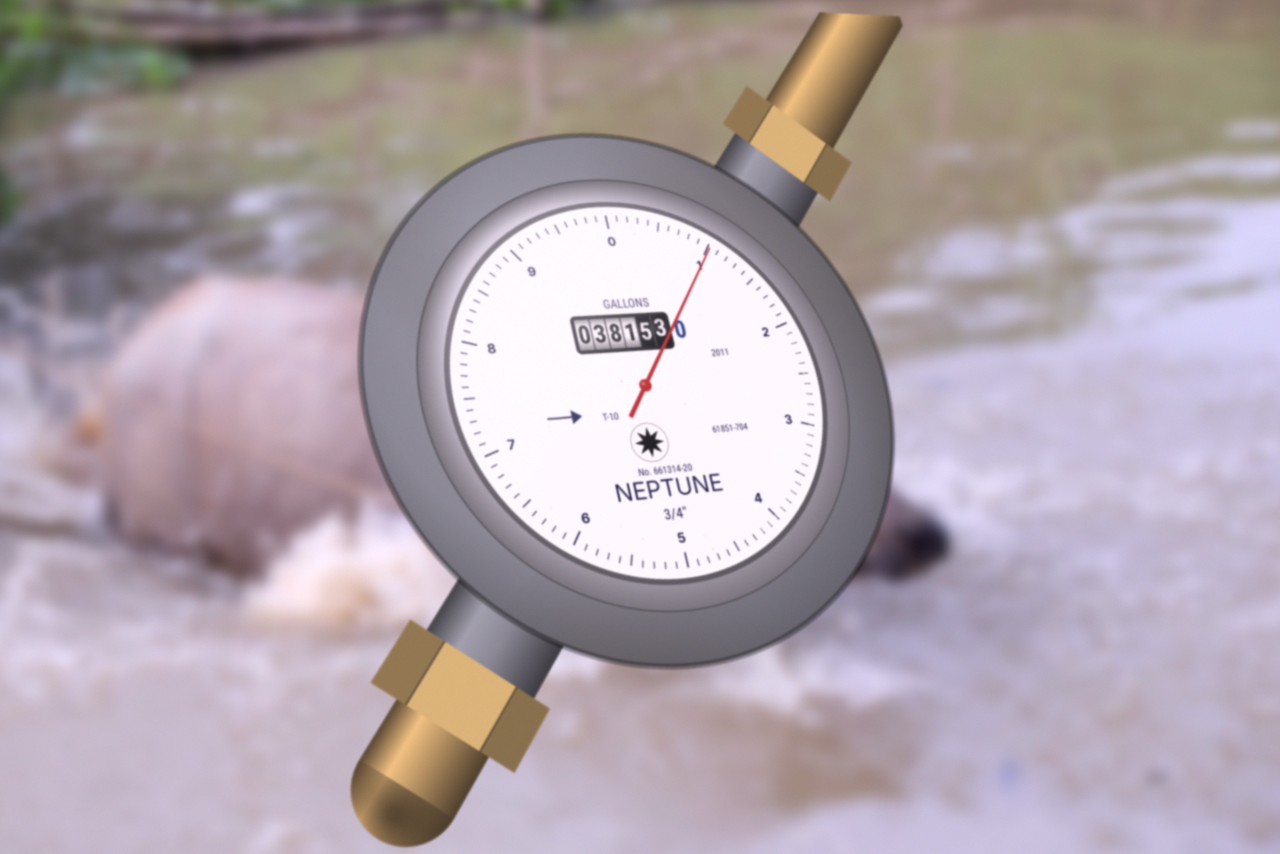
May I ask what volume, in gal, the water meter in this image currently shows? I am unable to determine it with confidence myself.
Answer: 381531.0 gal
